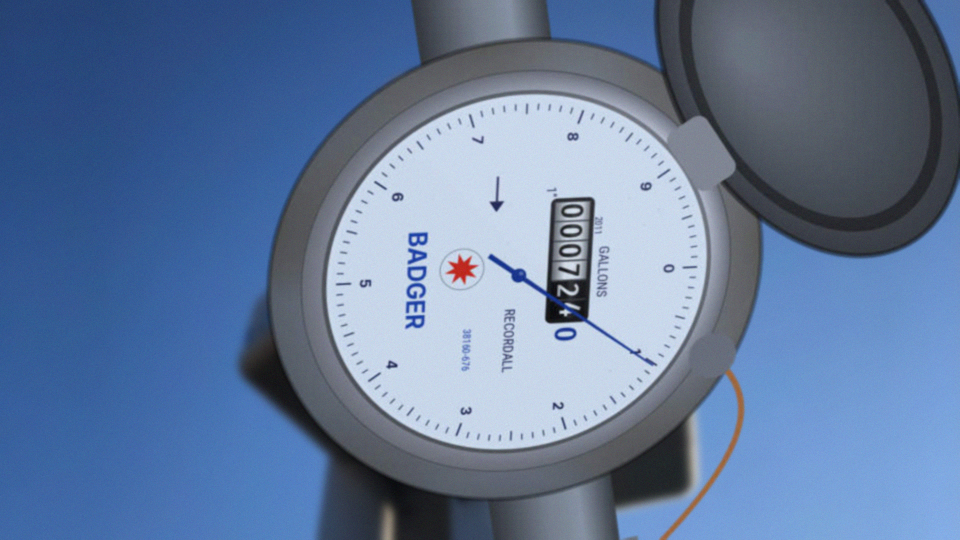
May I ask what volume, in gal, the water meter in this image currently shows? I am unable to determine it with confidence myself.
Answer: 7241.0 gal
